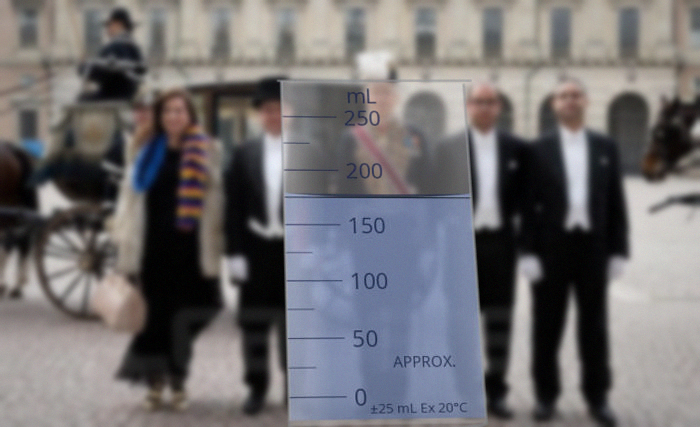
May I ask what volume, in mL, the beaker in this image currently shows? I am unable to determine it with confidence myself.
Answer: 175 mL
